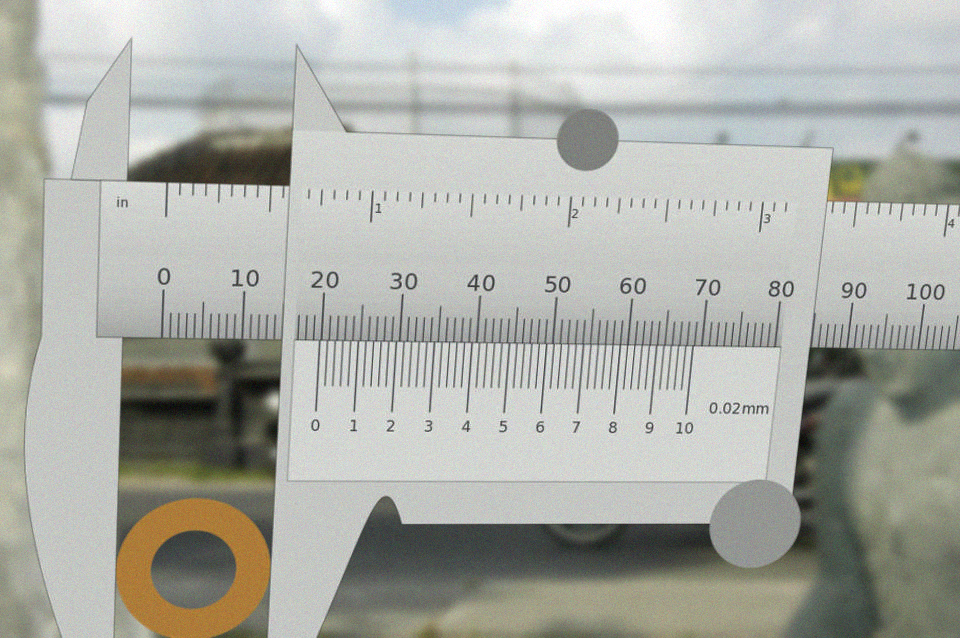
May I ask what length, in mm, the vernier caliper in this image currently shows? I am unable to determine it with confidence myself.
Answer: 19.8 mm
